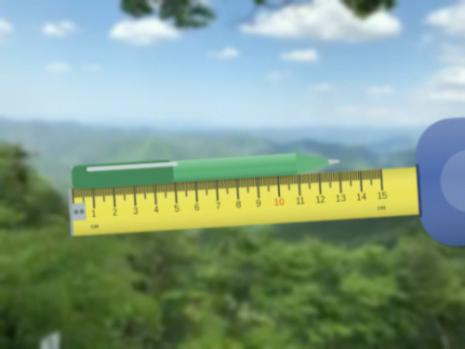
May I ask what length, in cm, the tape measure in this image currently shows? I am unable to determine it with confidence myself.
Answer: 13 cm
